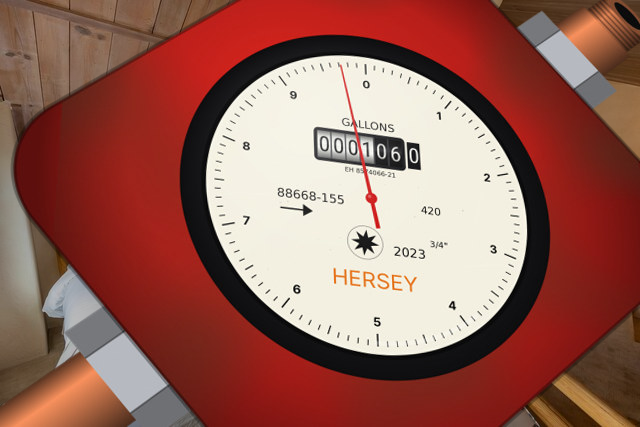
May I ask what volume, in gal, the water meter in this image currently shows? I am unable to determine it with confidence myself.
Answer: 1059.7 gal
